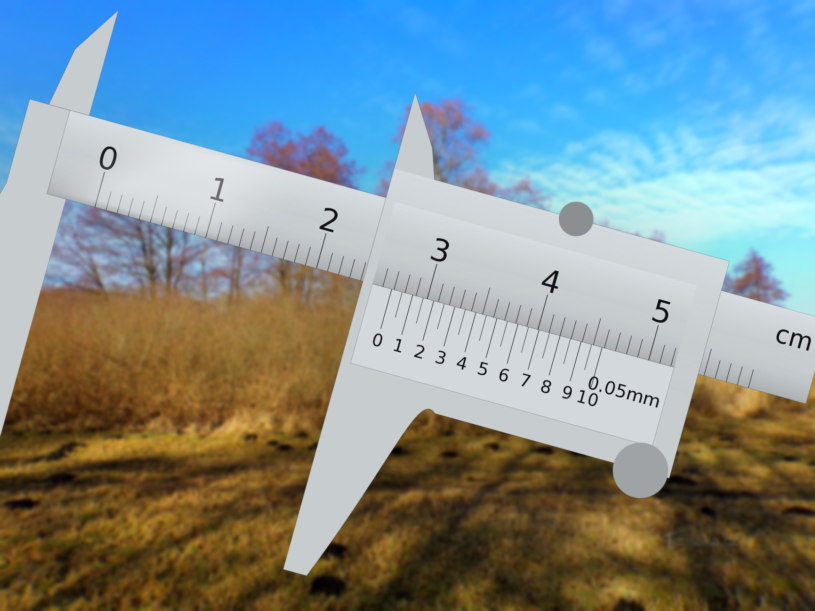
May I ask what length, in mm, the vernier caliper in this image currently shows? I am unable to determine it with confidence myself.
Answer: 26.8 mm
